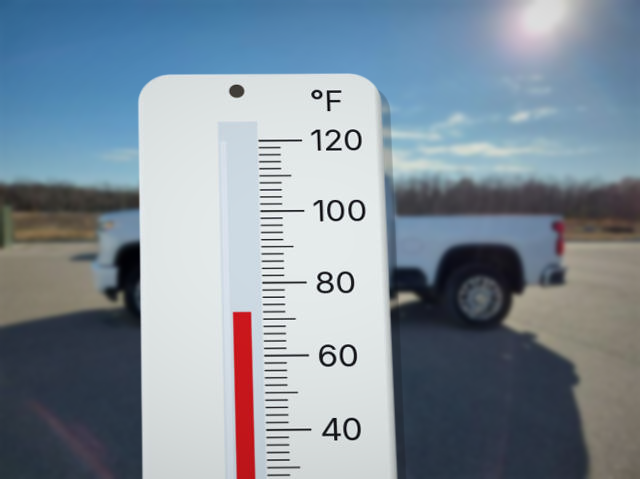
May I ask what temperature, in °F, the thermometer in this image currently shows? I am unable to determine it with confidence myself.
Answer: 72 °F
